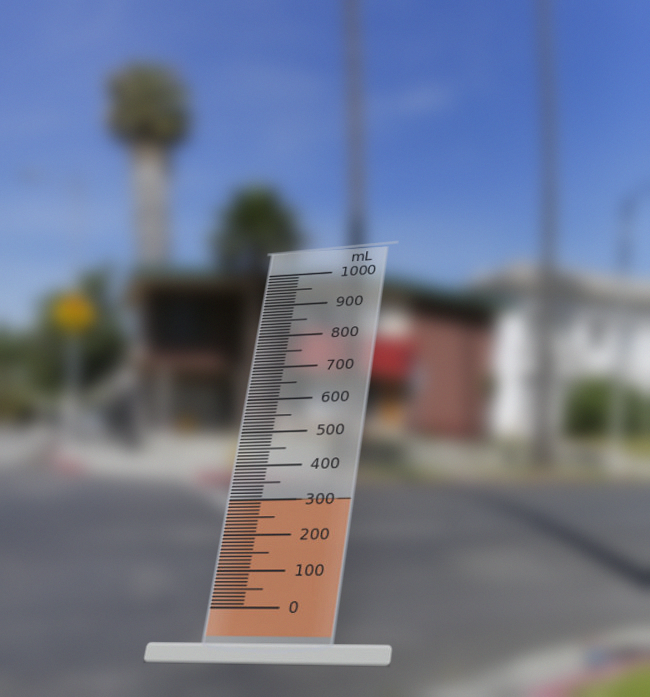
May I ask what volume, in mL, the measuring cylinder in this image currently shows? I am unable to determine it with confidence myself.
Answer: 300 mL
